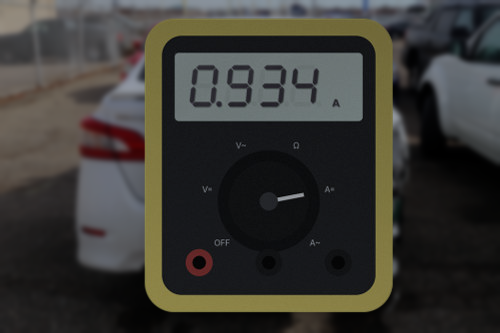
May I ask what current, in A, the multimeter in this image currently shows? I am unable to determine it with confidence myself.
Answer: 0.934 A
